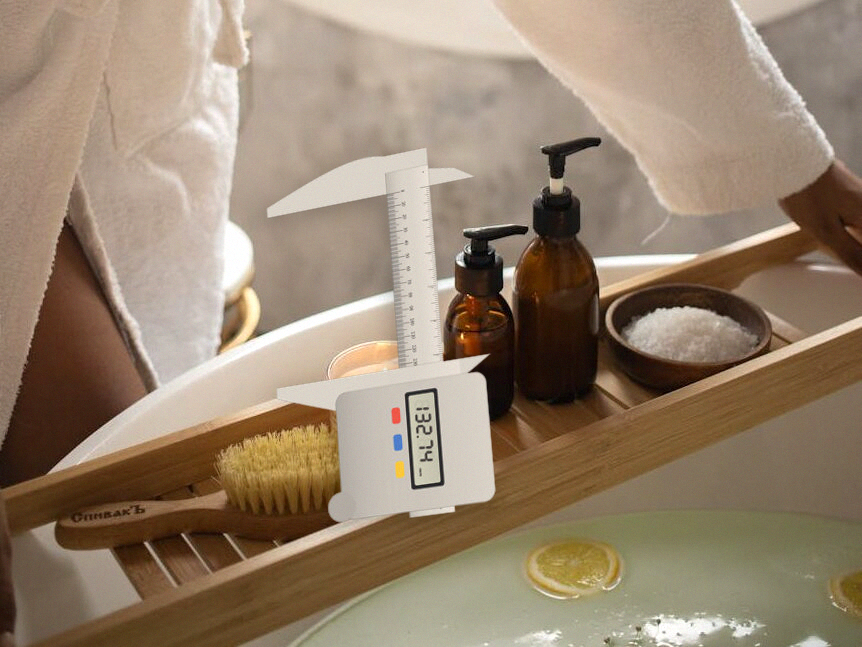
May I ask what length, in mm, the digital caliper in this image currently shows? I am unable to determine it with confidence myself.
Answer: 132.74 mm
